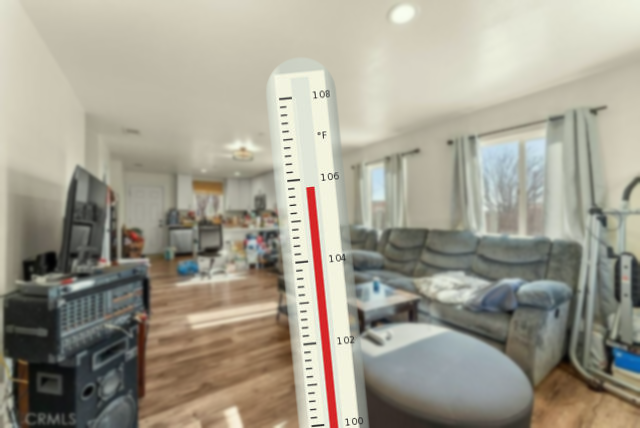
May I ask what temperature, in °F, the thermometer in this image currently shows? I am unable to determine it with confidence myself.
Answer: 105.8 °F
